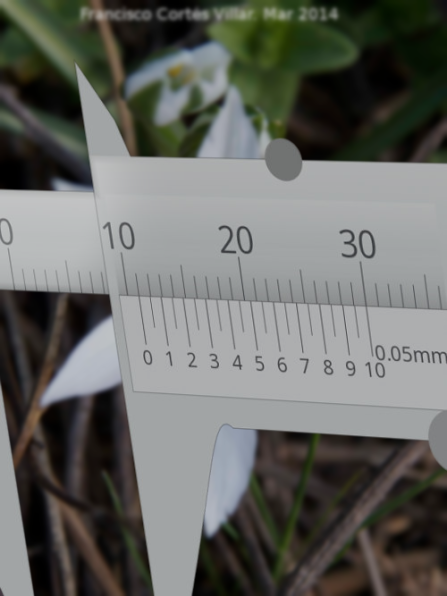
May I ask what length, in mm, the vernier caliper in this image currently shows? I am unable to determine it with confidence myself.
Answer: 11.0 mm
